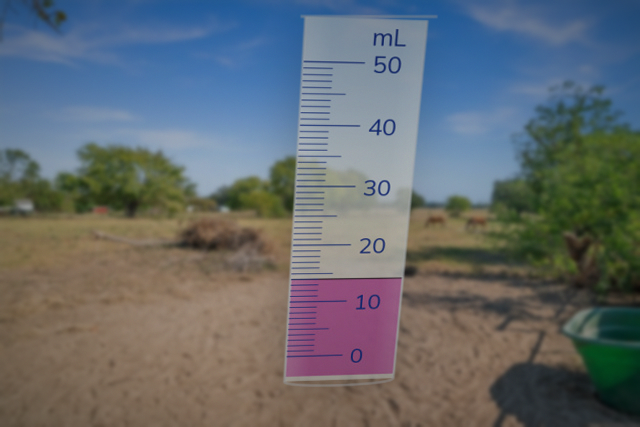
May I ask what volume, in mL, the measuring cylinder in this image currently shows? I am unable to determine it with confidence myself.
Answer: 14 mL
